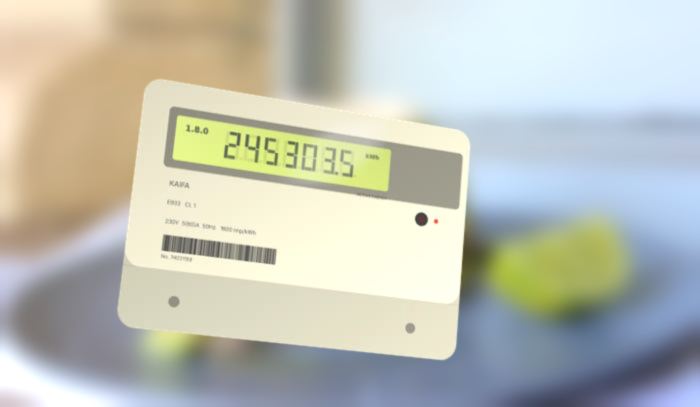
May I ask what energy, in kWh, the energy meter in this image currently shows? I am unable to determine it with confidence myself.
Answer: 245303.5 kWh
